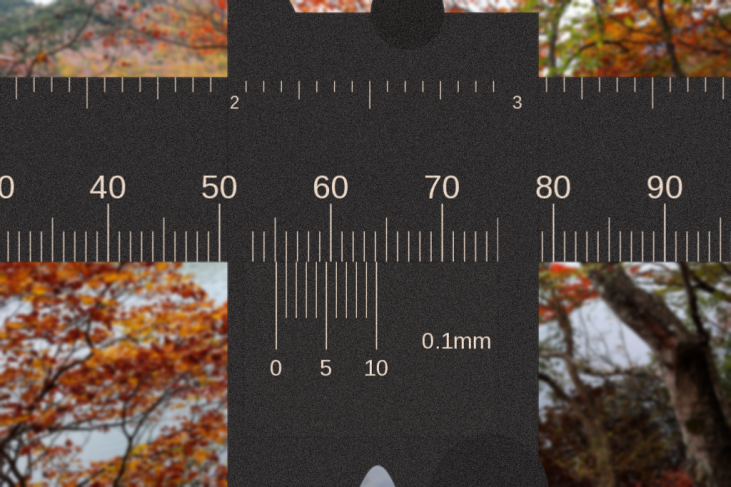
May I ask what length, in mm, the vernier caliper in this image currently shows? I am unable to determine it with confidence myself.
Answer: 55.1 mm
